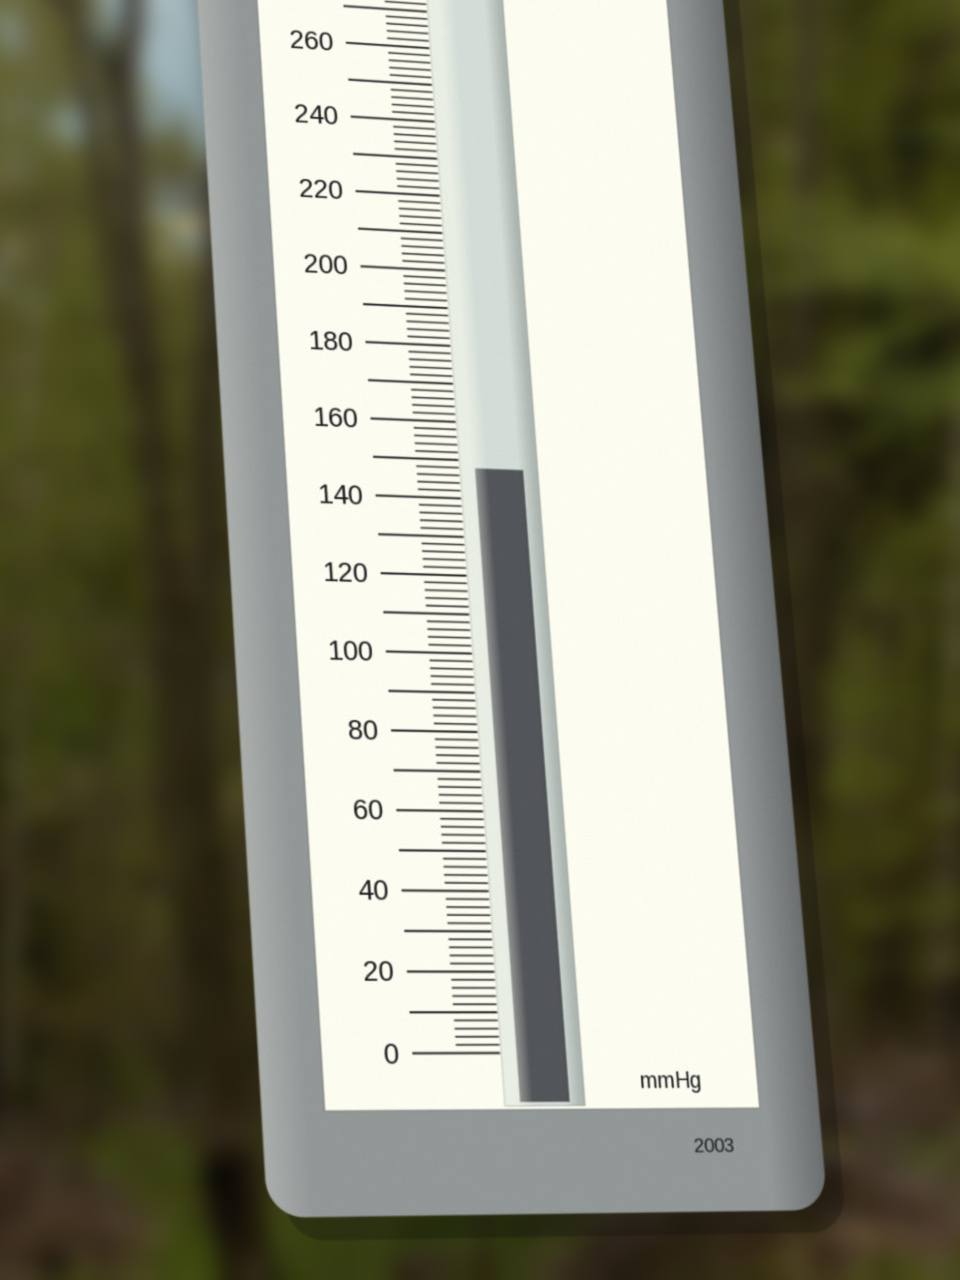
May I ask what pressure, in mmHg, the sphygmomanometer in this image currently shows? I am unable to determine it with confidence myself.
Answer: 148 mmHg
